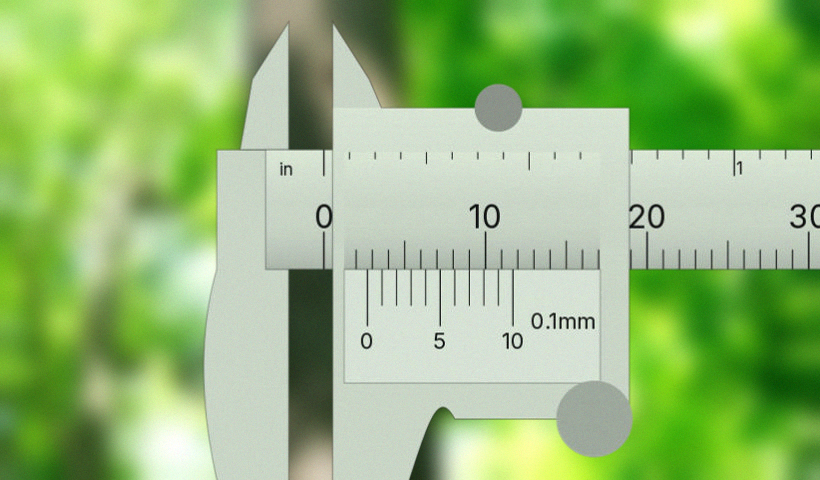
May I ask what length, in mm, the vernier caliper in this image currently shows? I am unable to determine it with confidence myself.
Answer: 2.7 mm
